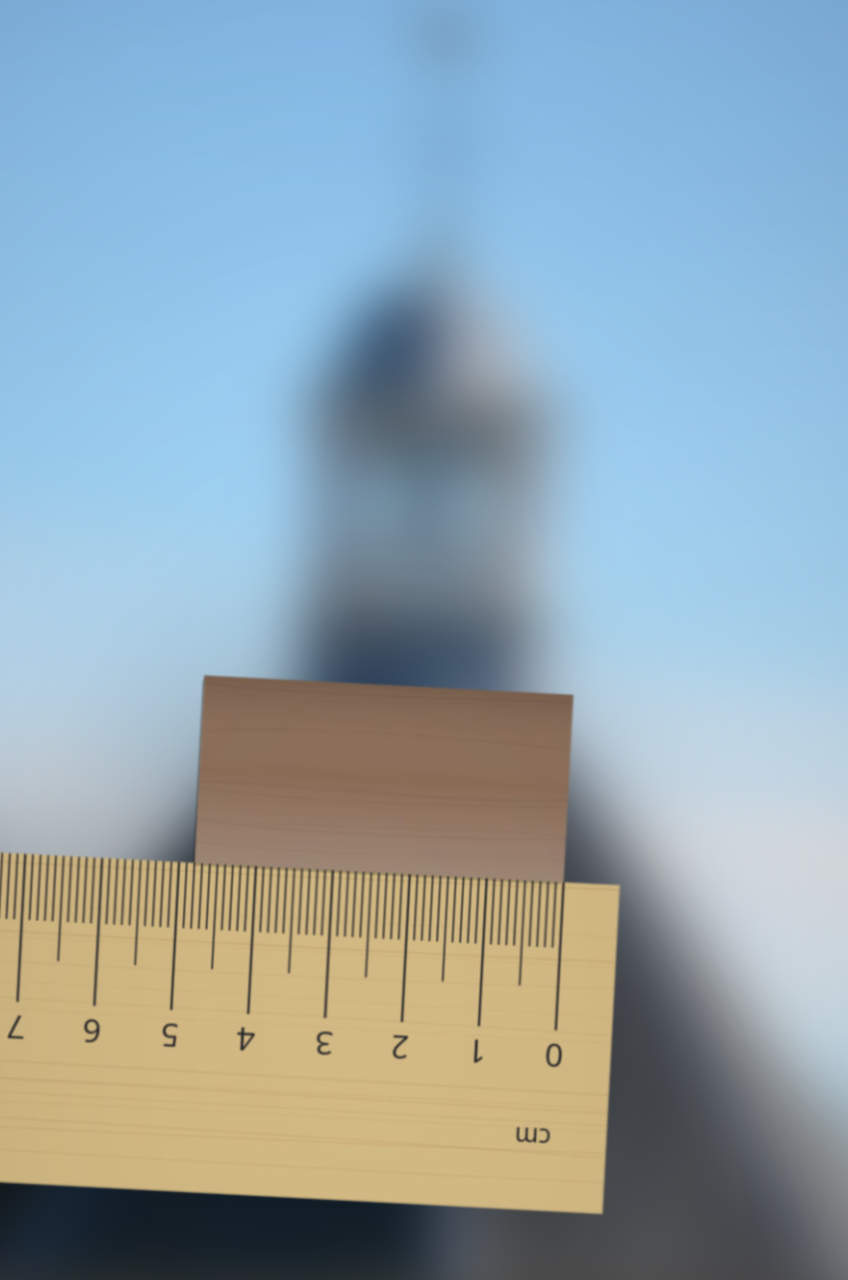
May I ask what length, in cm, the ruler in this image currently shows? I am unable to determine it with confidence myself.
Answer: 4.8 cm
